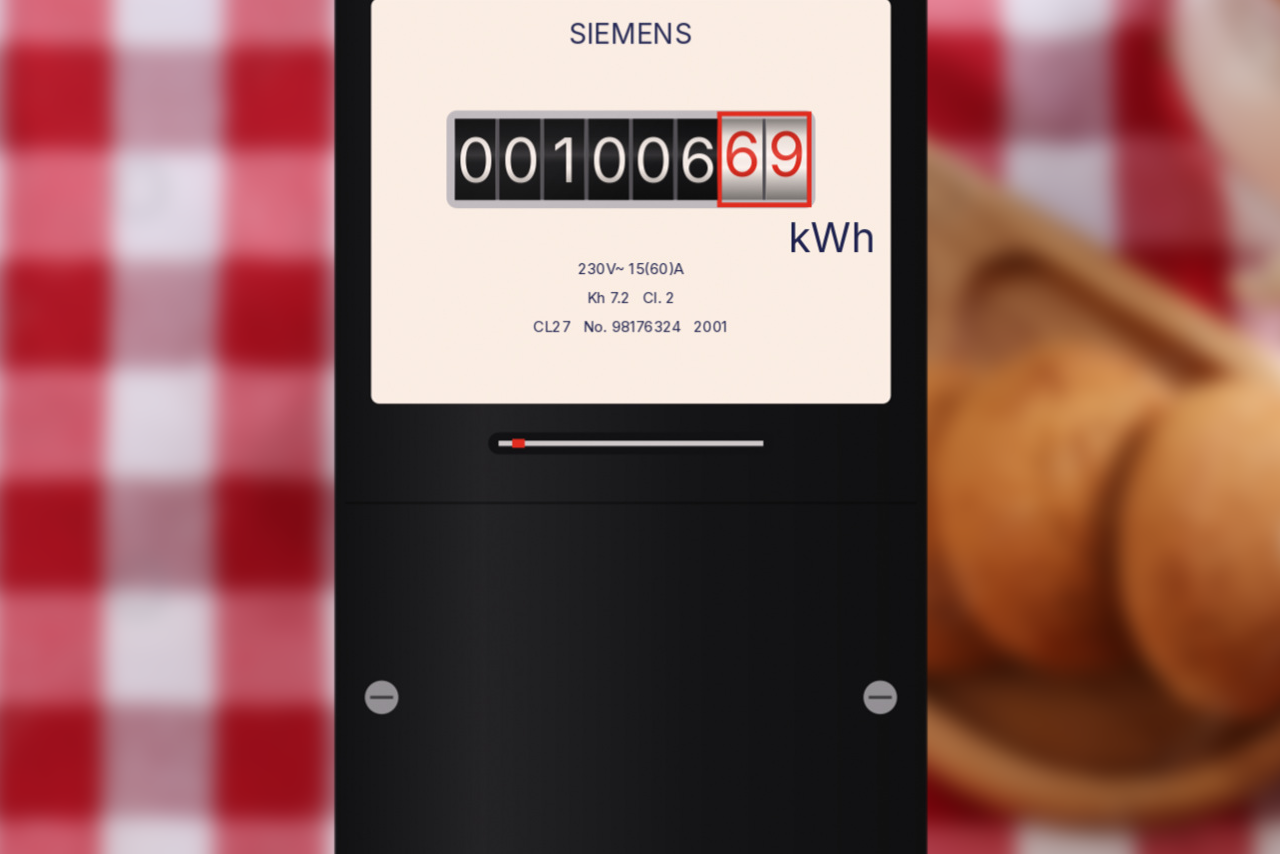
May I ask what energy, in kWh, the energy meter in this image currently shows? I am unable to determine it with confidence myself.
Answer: 1006.69 kWh
